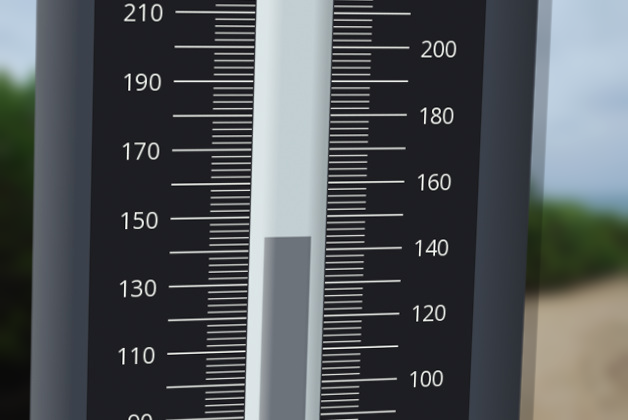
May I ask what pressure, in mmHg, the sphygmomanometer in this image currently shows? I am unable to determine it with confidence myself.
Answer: 144 mmHg
